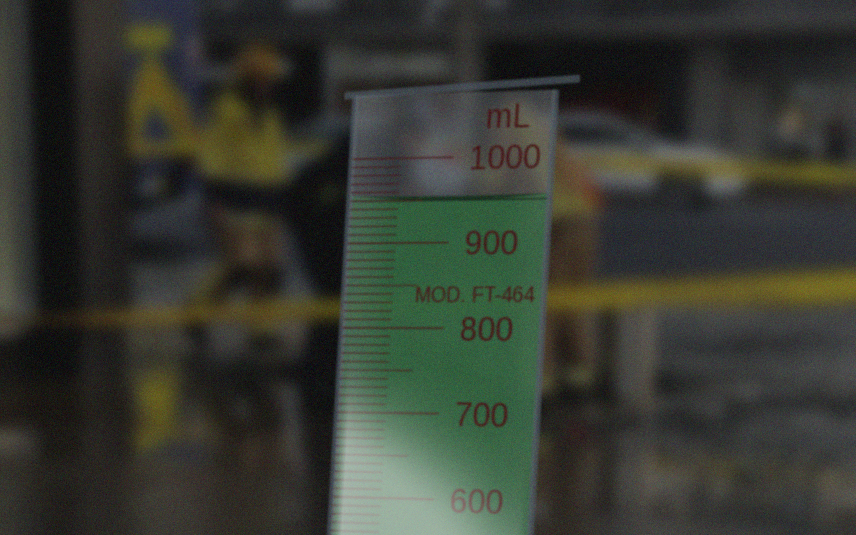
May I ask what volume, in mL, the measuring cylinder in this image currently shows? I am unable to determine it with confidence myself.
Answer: 950 mL
